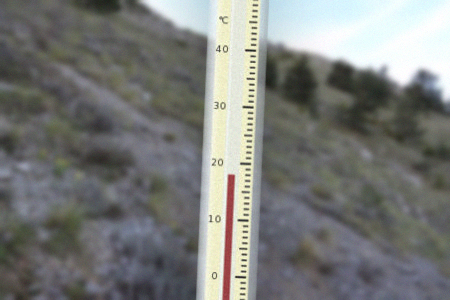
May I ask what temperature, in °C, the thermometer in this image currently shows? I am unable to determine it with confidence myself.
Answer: 18 °C
